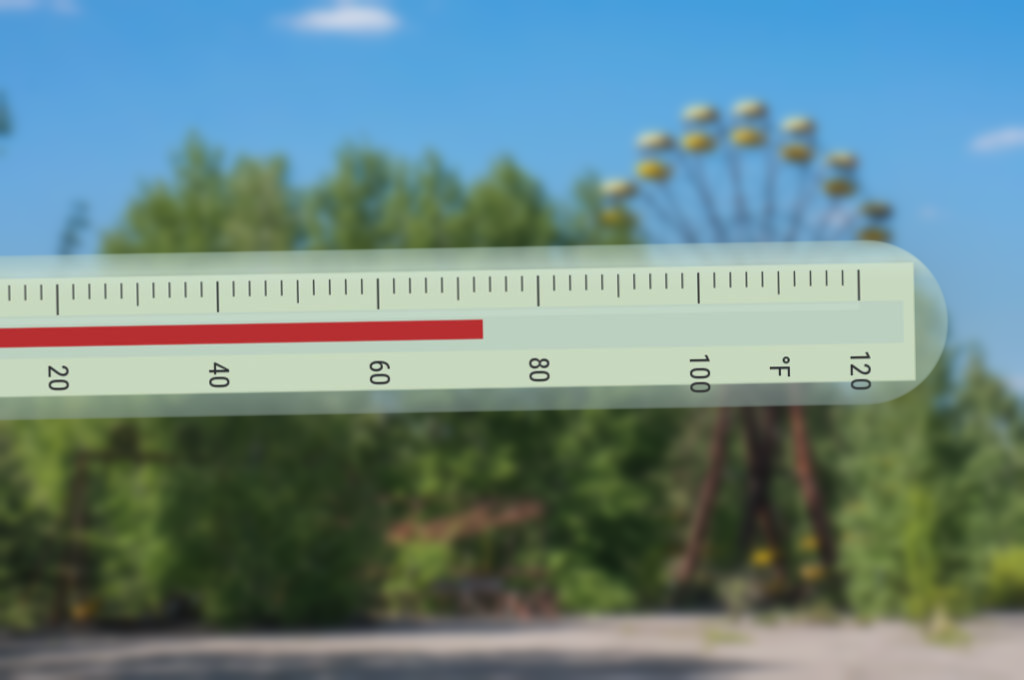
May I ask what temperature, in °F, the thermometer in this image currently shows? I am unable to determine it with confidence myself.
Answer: 73 °F
